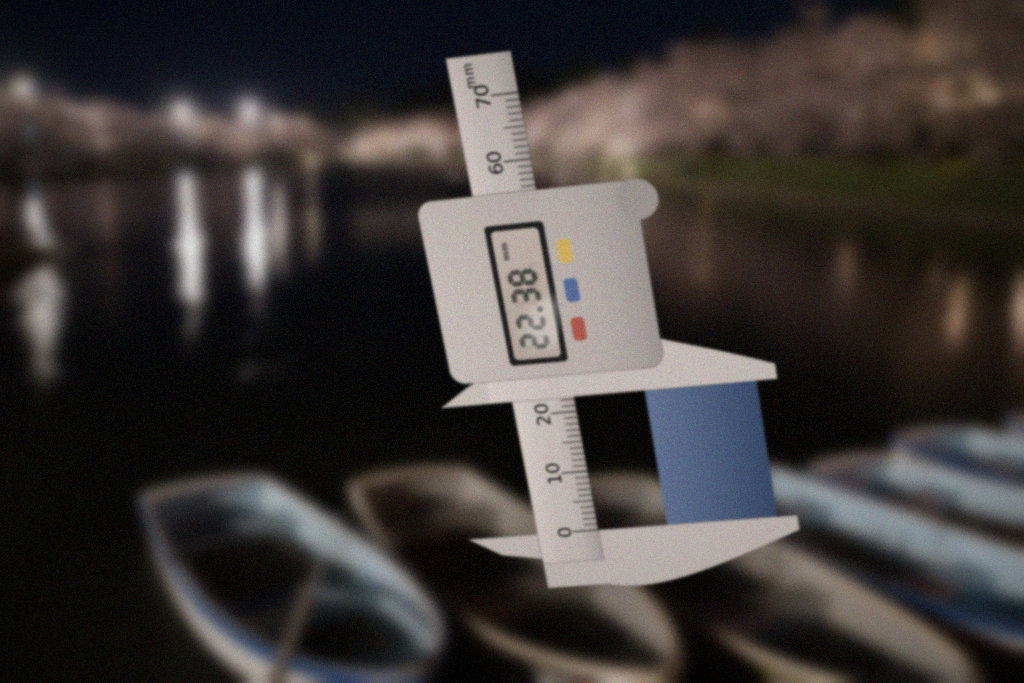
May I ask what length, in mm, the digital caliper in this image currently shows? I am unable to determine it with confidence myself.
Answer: 22.38 mm
